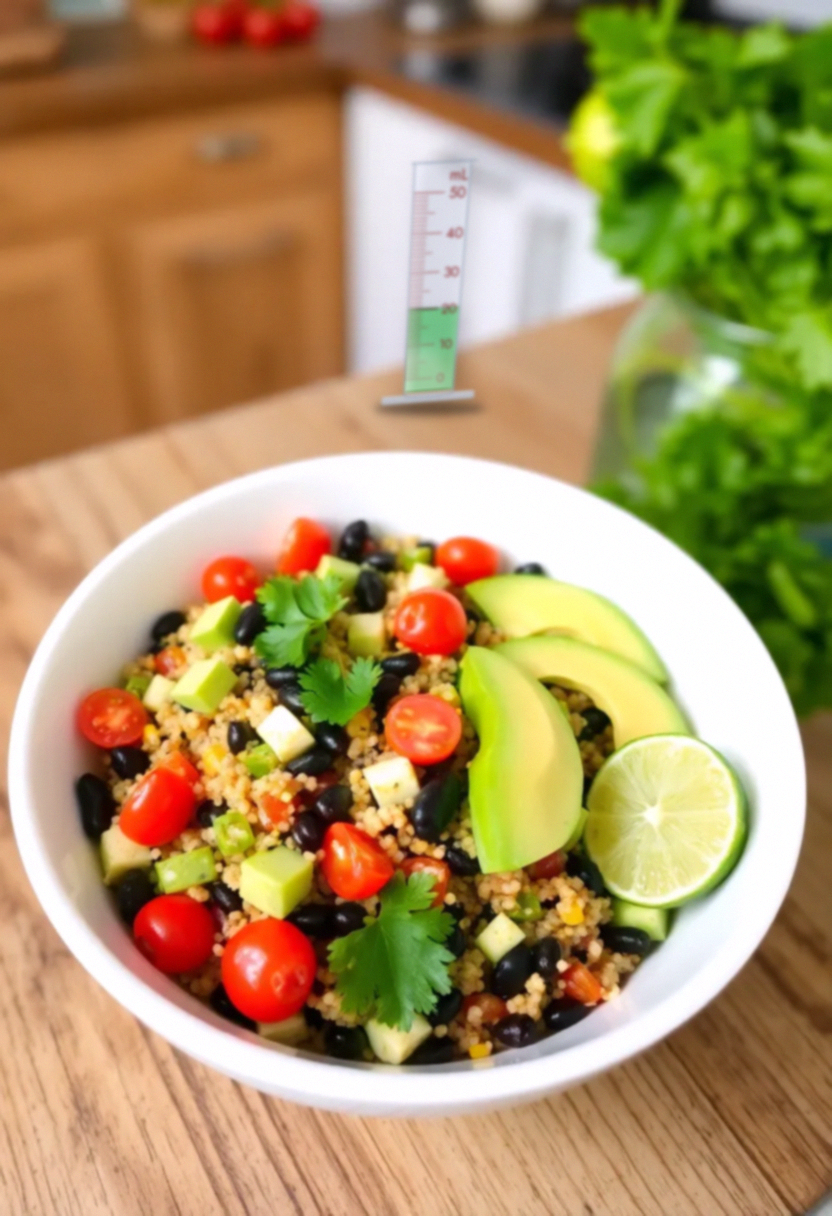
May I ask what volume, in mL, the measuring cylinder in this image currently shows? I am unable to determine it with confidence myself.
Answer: 20 mL
